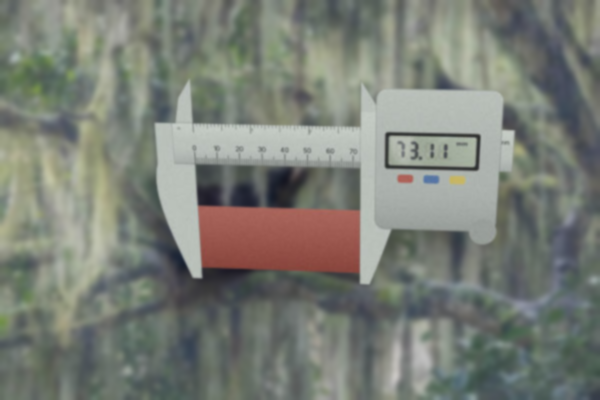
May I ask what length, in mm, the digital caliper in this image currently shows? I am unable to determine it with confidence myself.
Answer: 73.11 mm
